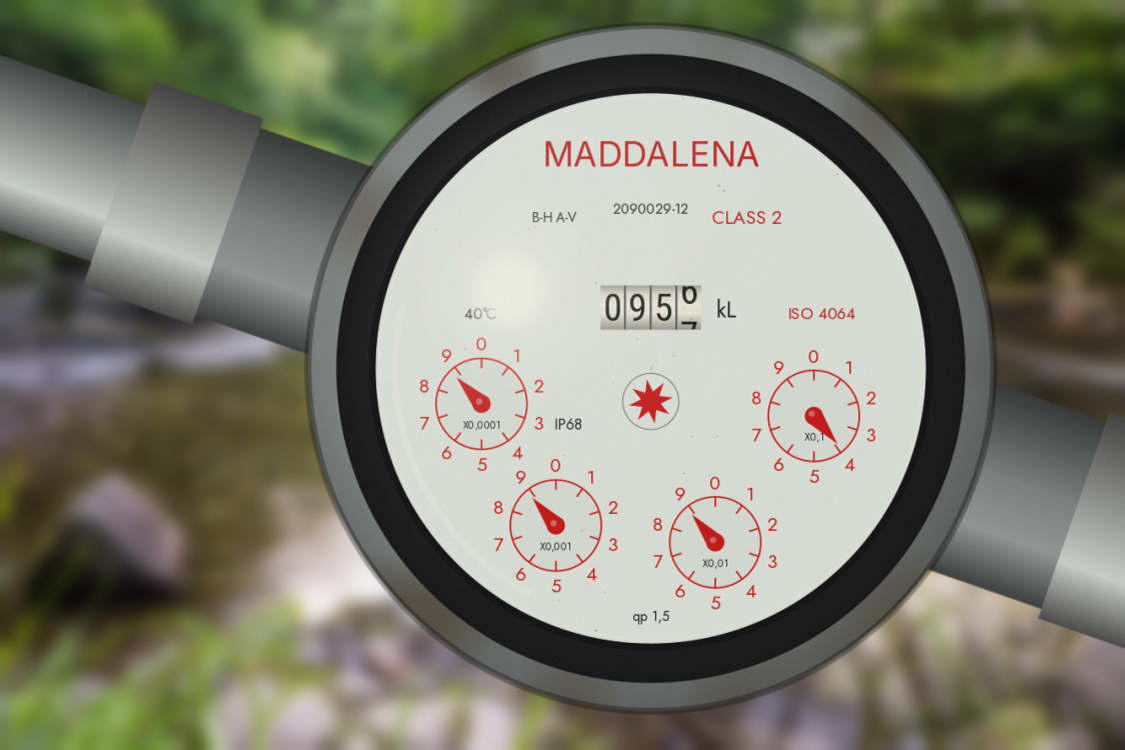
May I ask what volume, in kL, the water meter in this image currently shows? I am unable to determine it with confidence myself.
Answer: 956.3888 kL
